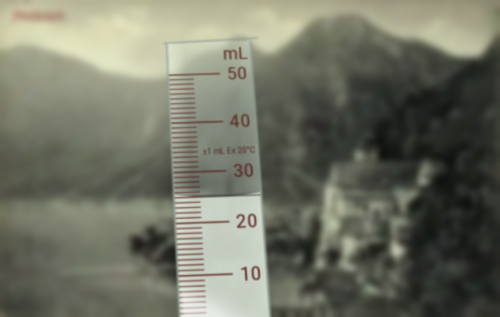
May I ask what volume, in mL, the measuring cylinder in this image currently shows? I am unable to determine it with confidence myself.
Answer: 25 mL
